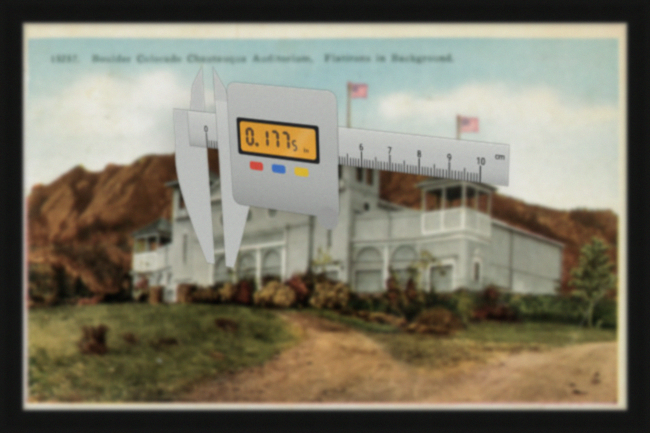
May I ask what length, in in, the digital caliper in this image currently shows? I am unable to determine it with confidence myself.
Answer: 0.1775 in
